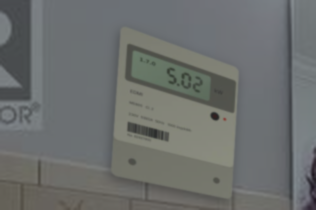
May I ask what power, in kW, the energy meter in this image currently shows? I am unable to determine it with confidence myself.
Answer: 5.02 kW
